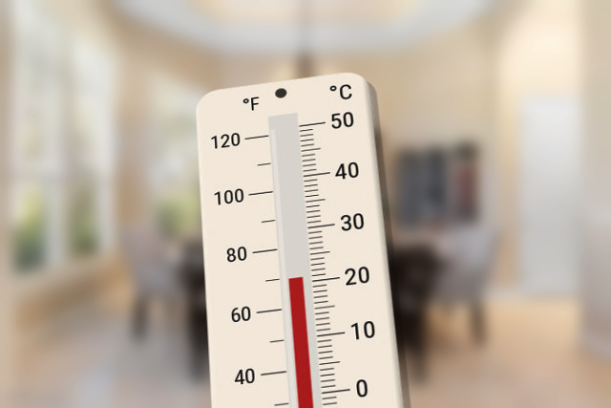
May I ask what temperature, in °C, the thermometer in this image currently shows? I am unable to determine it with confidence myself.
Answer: 21 °C
